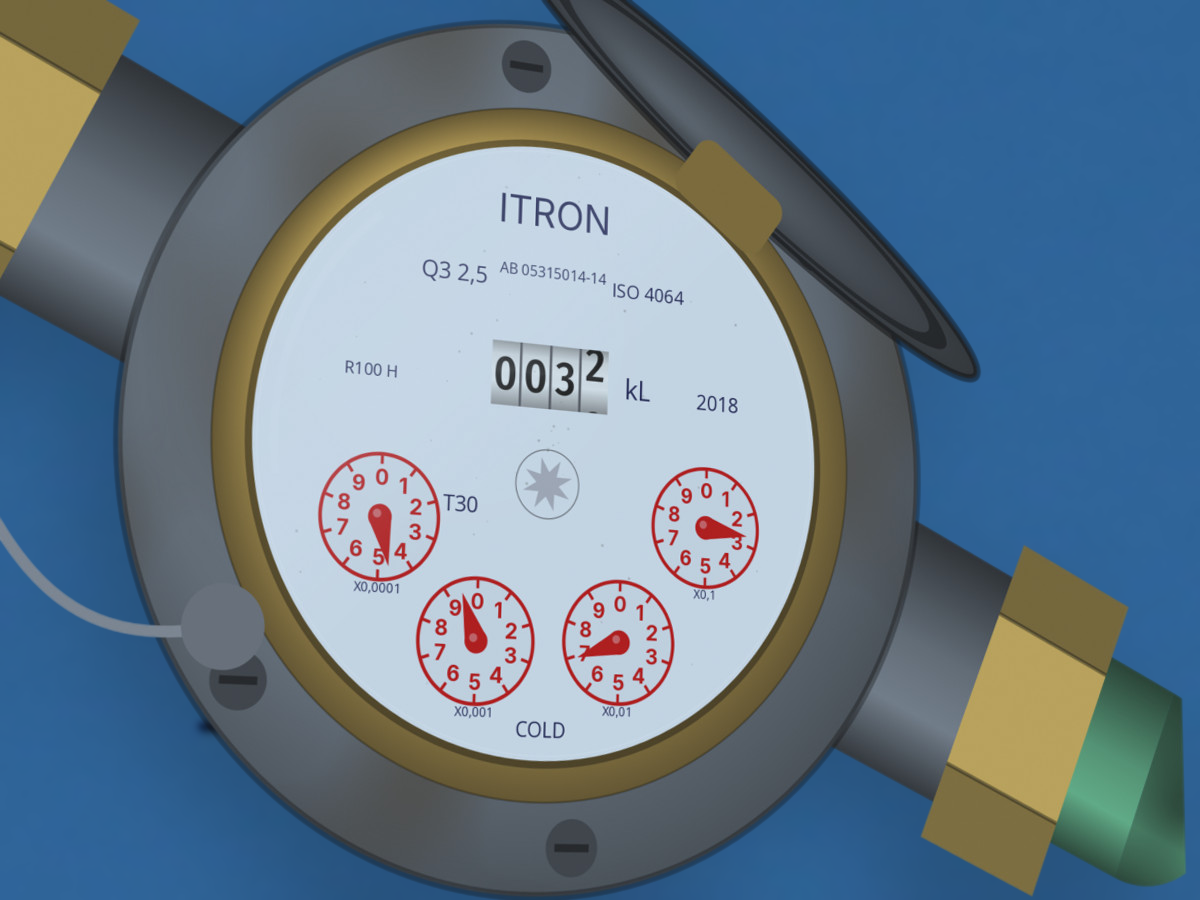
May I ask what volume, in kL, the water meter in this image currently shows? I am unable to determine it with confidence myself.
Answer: 32.2694 kL
